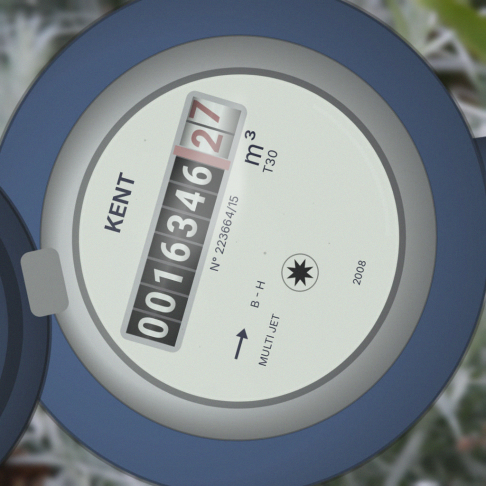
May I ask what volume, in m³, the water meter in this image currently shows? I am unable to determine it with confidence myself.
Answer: 16346.27 m³
